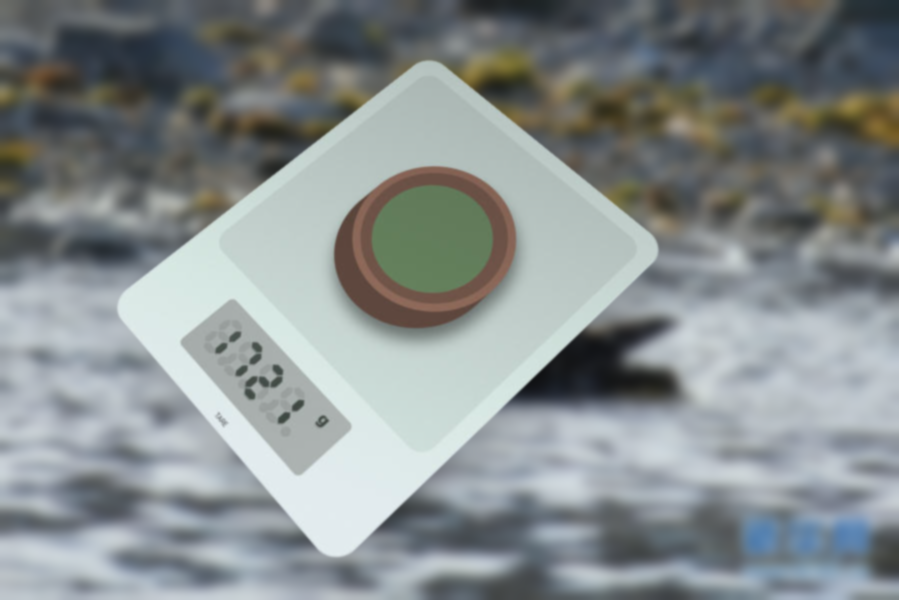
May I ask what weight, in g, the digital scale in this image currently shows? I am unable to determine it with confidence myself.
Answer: 1721 g
